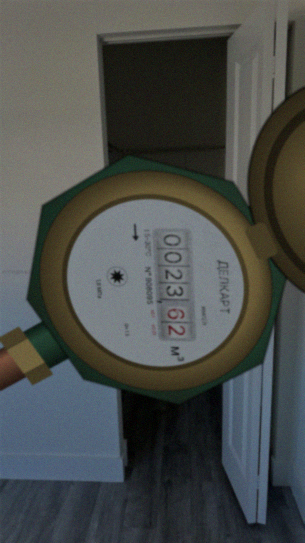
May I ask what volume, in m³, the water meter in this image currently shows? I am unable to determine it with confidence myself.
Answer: 23.62 m³
